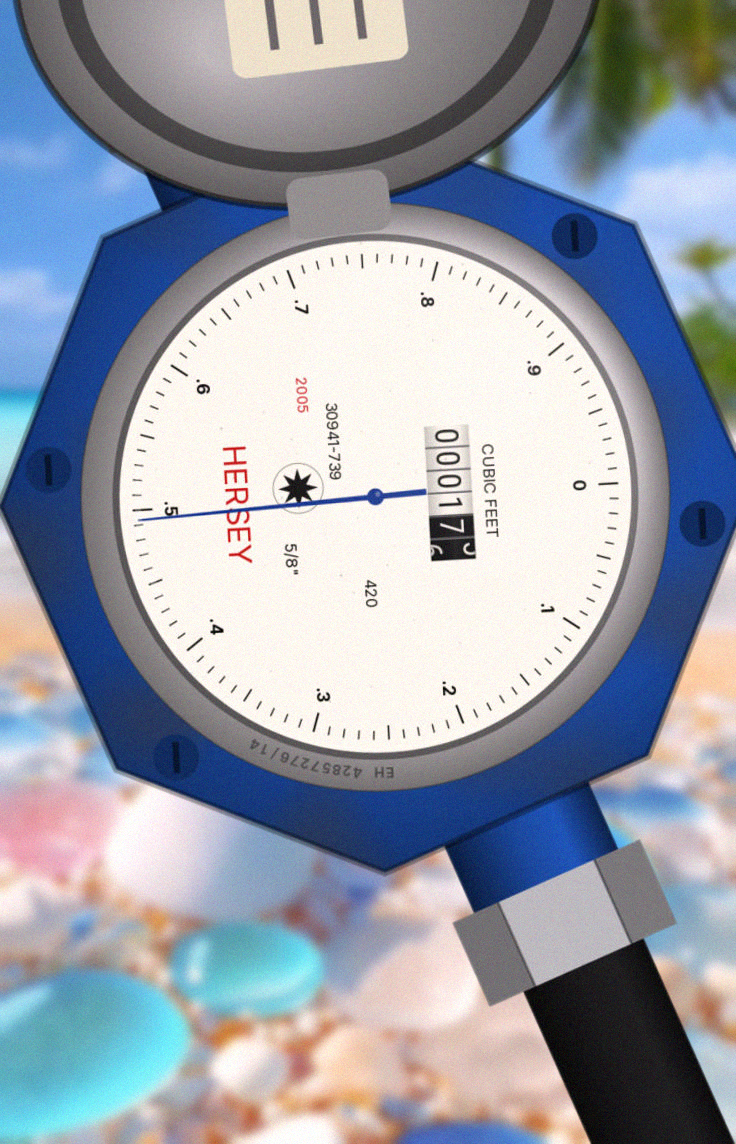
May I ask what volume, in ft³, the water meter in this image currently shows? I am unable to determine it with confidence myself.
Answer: 175.49 ft³
